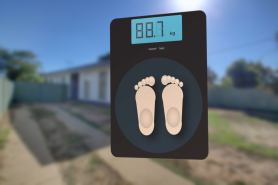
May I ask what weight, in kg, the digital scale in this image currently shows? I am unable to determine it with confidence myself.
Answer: 88.7 kg
